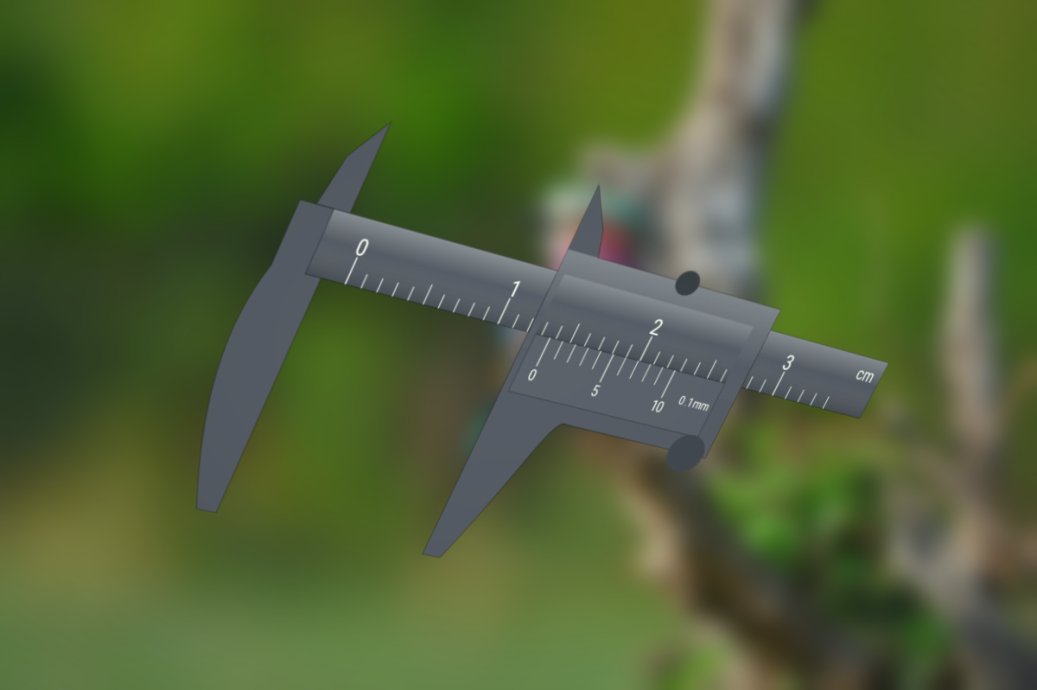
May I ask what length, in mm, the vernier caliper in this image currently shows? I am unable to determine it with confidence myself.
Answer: 13.6 mm
